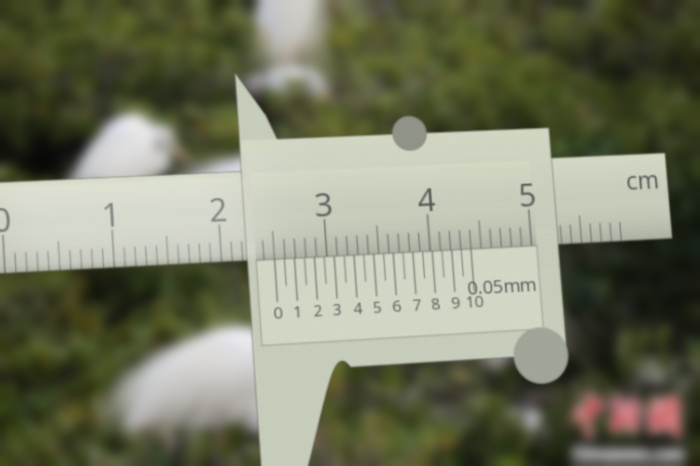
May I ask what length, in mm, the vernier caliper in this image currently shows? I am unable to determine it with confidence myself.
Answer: 25.0 mm
